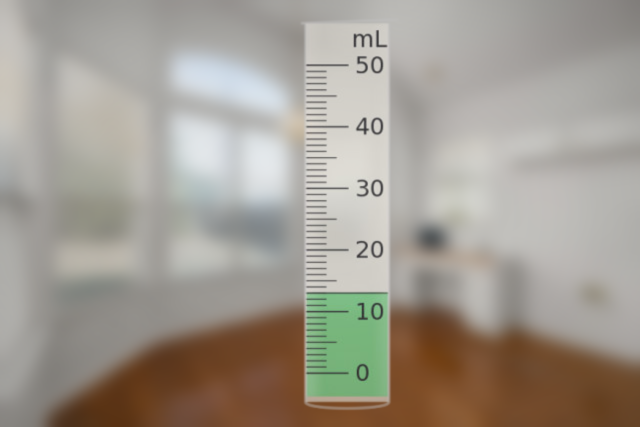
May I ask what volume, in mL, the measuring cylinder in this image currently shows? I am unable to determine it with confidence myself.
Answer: 13 mL
